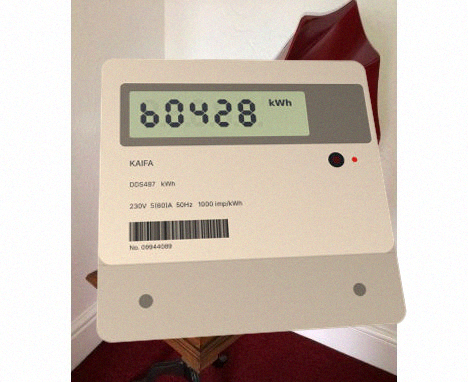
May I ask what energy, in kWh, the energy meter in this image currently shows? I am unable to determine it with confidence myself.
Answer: 60428 kWh
